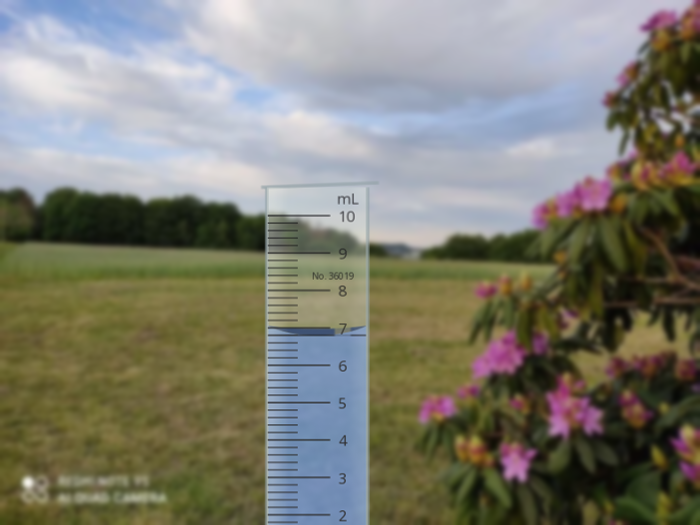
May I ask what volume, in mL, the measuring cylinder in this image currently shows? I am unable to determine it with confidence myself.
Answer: 6.8 mL
